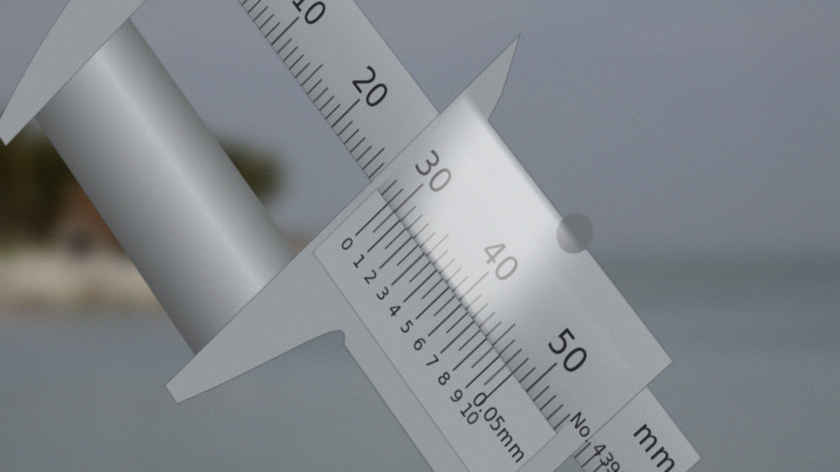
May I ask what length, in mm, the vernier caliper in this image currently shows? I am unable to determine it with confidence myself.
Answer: 29.0 mm
